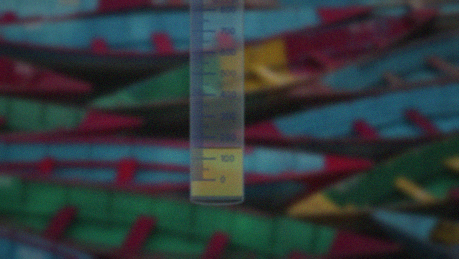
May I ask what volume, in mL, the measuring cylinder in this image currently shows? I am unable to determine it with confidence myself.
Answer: 150 mL
